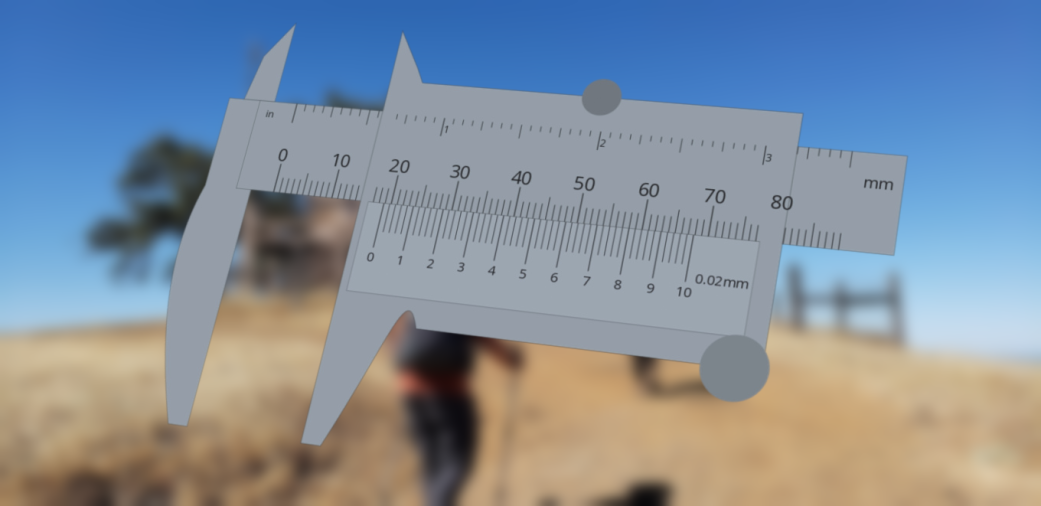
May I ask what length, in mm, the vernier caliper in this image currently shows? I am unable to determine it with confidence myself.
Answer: 18.8 mm
